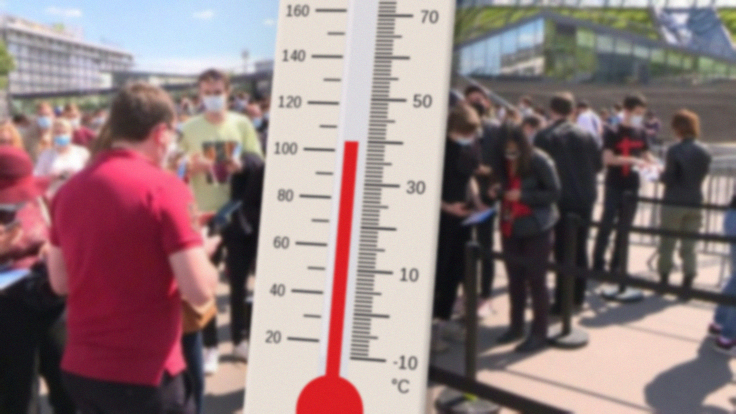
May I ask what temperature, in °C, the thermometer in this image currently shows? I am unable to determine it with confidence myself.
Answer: 40 °C
